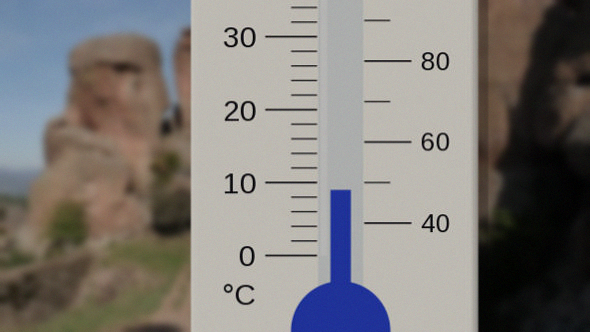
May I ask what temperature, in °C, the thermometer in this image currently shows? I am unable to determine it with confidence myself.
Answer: 9 °C
